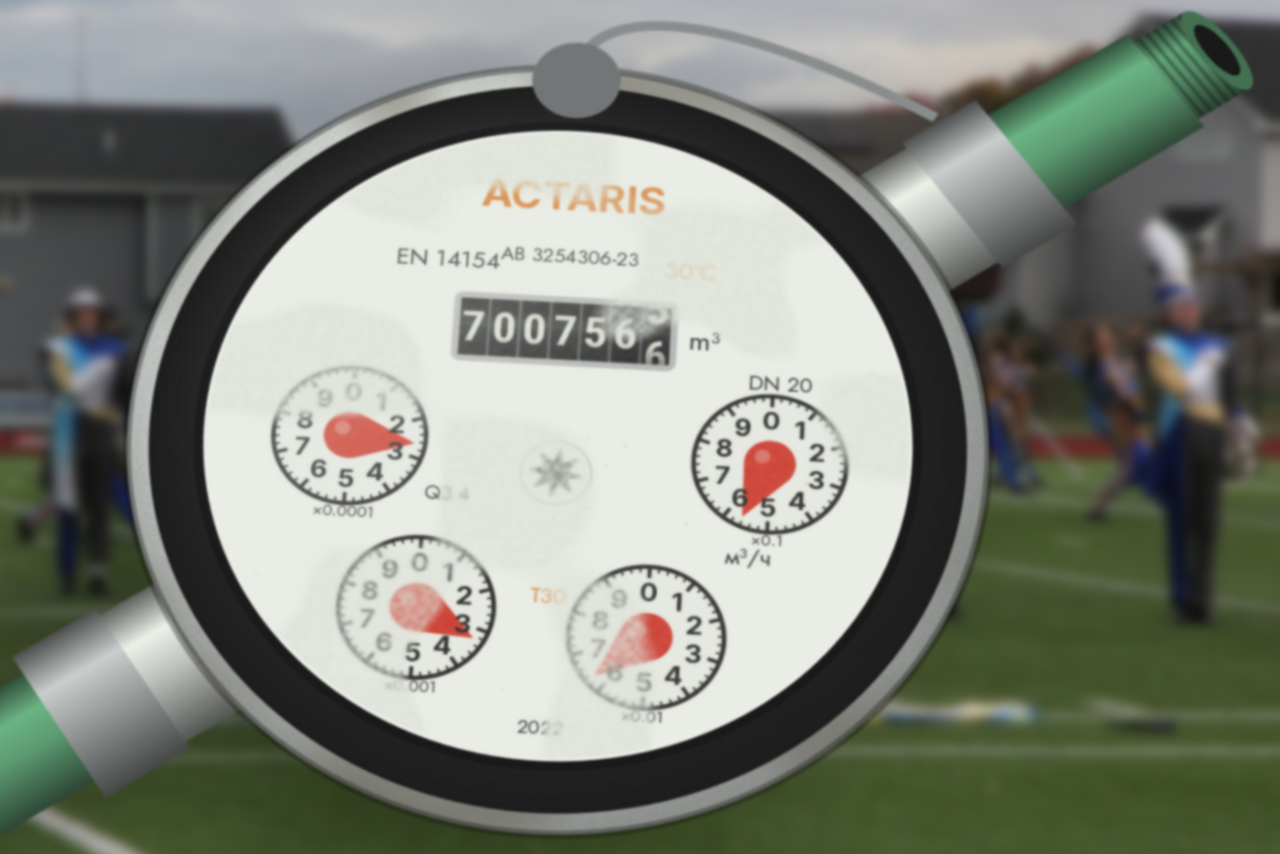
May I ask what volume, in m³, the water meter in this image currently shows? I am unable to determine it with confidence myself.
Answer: 7007565.5632 m³
